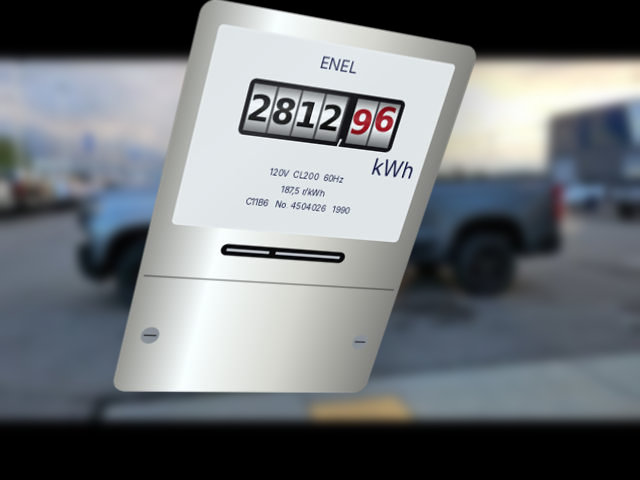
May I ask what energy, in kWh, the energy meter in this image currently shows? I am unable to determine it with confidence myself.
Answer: 2812.96 kWh
